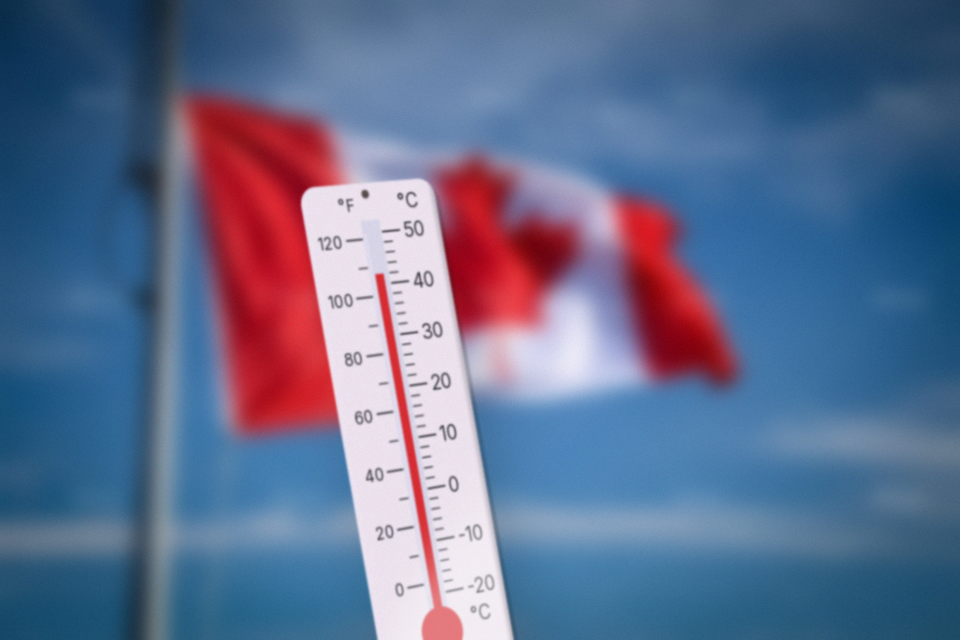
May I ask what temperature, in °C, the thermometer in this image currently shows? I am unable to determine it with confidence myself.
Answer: 42 °C
